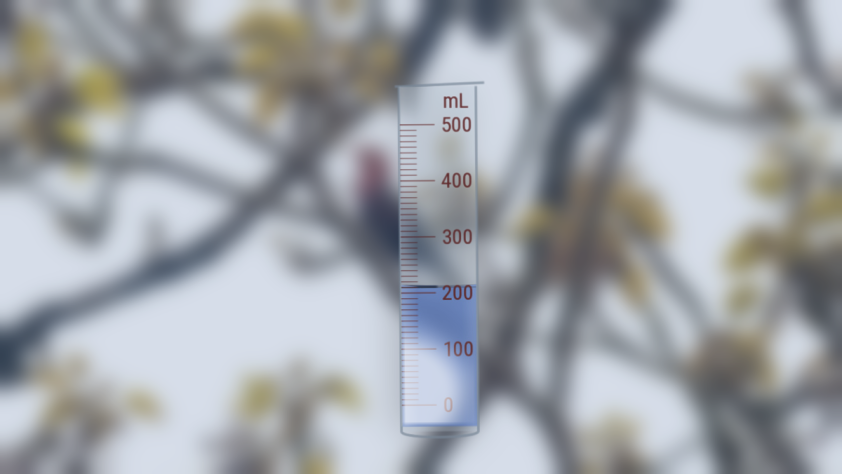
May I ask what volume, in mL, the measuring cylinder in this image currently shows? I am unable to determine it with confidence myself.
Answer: 210 mL
